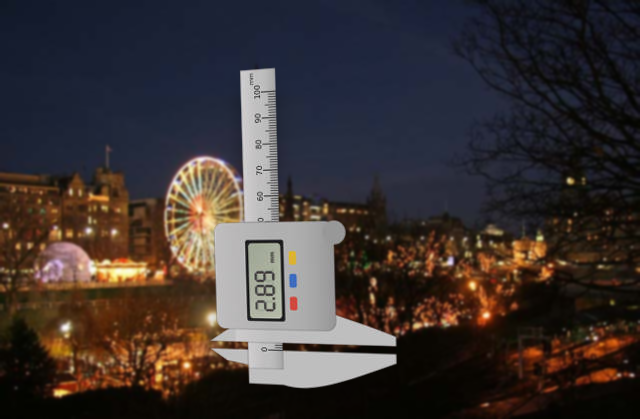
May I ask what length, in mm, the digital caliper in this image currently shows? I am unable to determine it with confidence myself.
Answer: 2.89 mm
